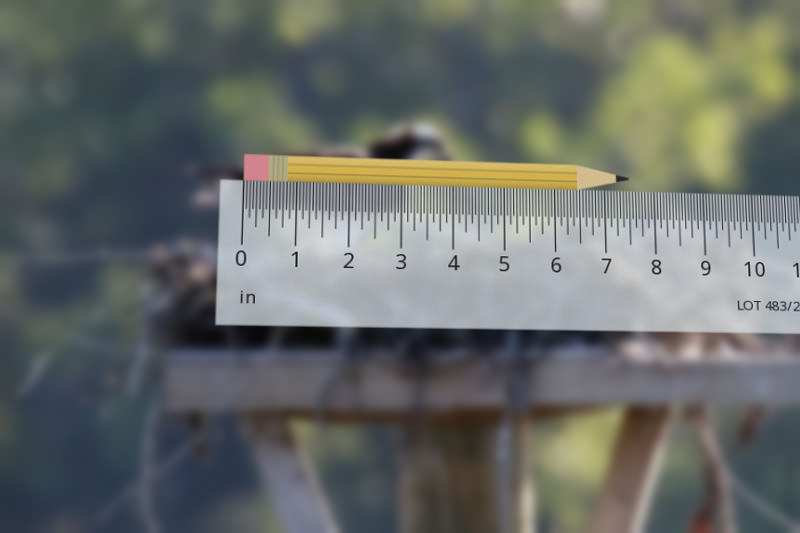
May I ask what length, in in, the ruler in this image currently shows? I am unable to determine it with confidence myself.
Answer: 7.5 in
